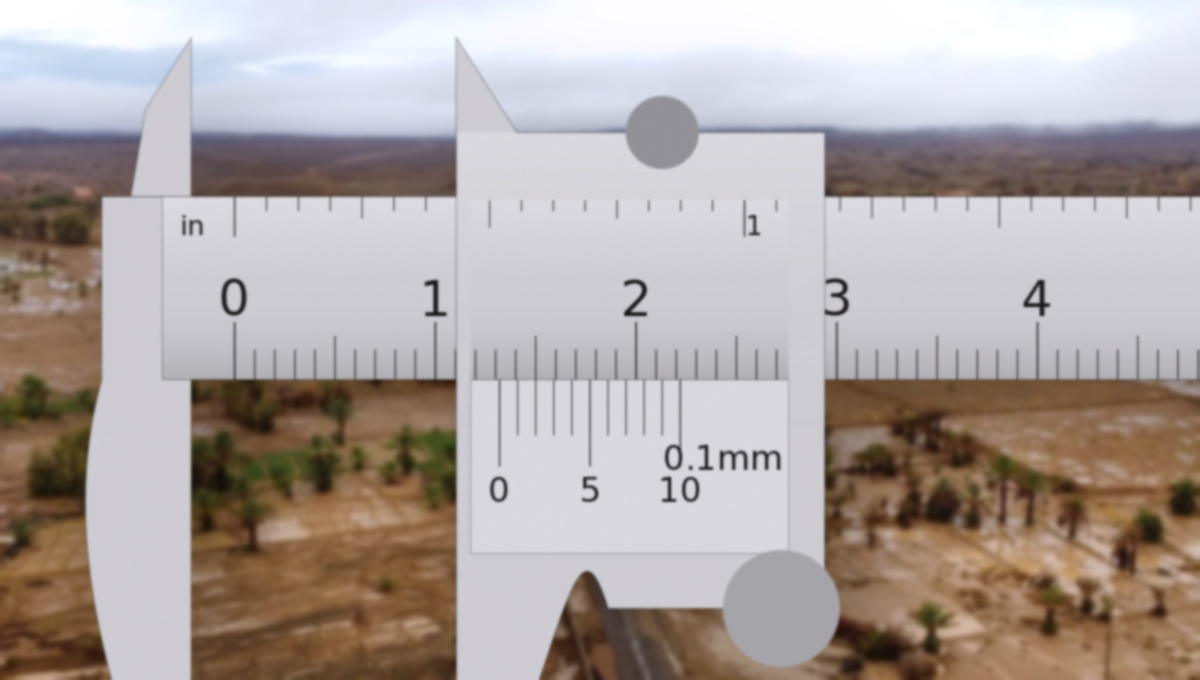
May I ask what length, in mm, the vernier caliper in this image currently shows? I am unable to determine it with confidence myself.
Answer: 13.2 mm
